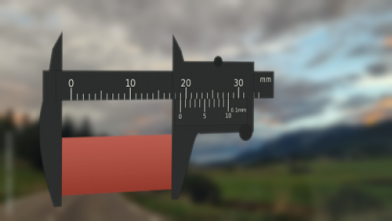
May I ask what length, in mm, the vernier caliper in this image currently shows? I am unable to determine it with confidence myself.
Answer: 19.0 mm
